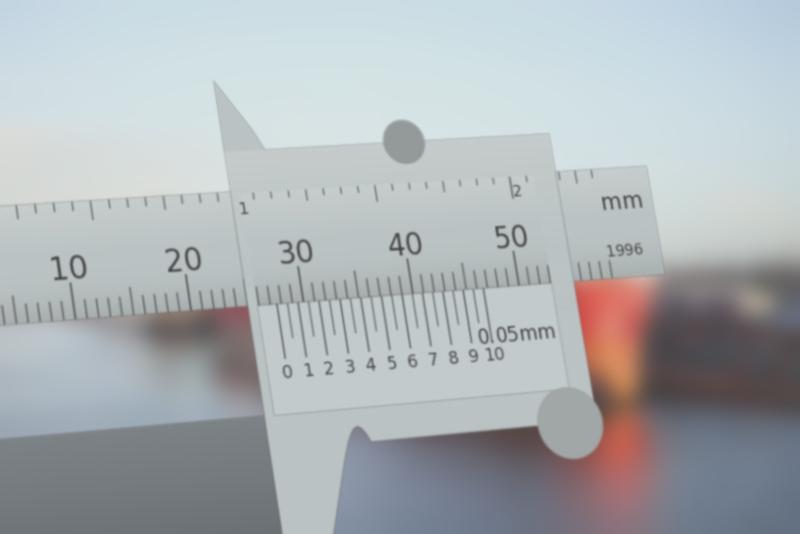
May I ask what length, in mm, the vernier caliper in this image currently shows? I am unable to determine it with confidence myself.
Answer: 27.6 mm
